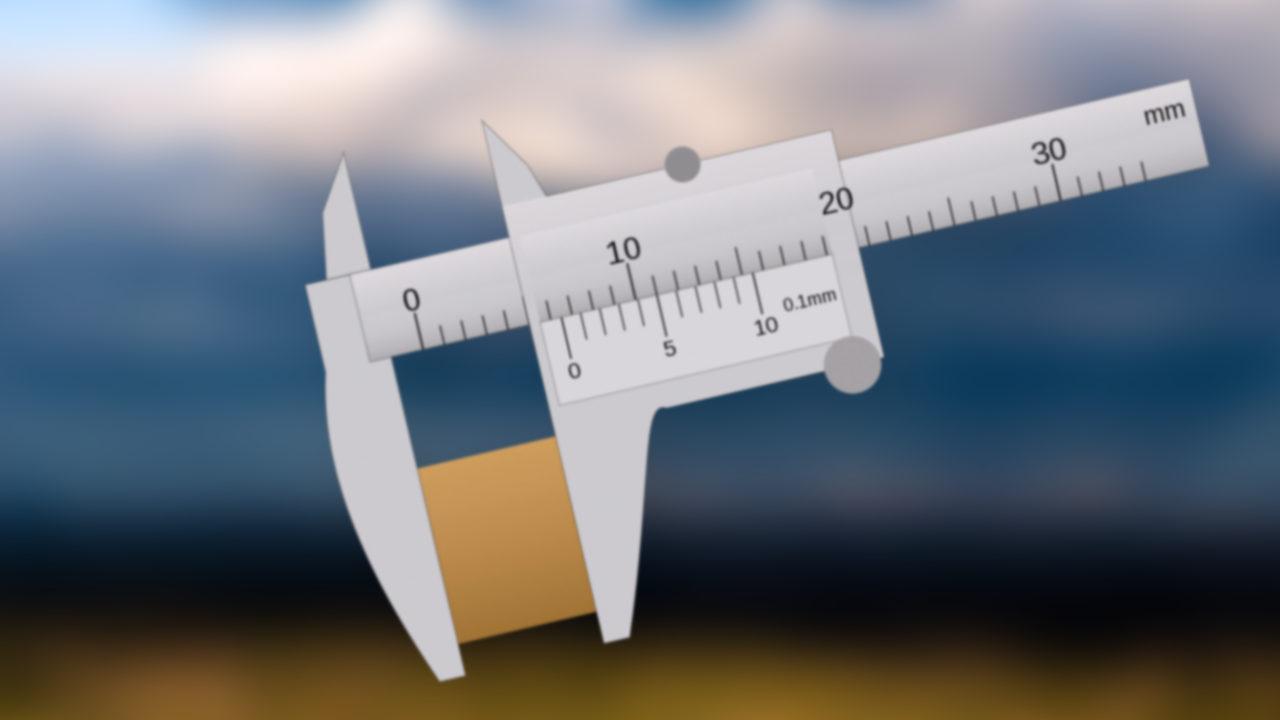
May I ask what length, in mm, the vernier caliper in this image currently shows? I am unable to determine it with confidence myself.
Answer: 6.5 mm
